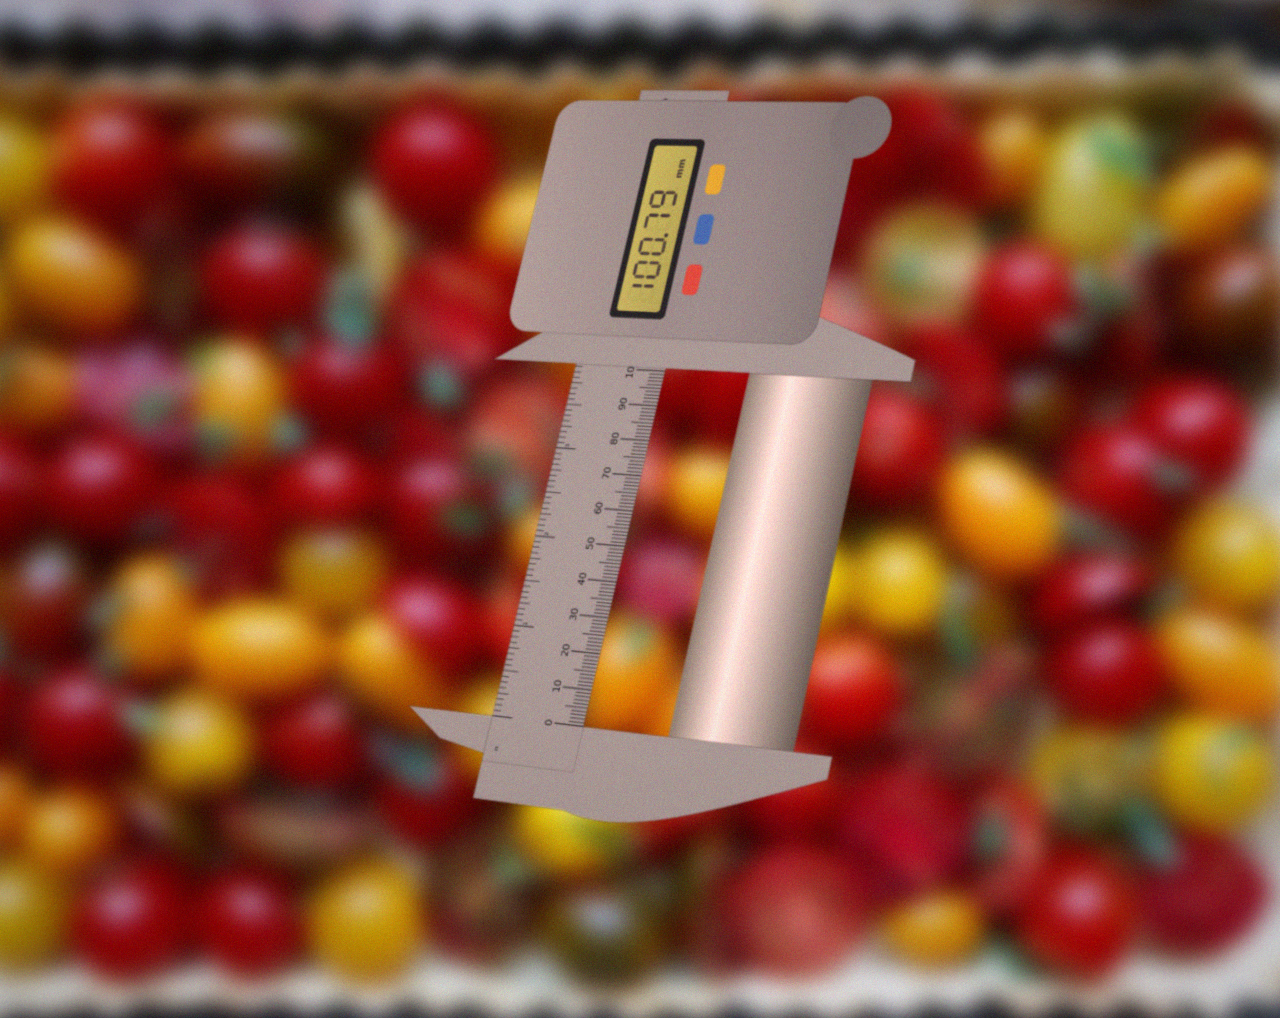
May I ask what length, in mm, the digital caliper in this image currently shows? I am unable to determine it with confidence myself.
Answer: 100.79 mm
